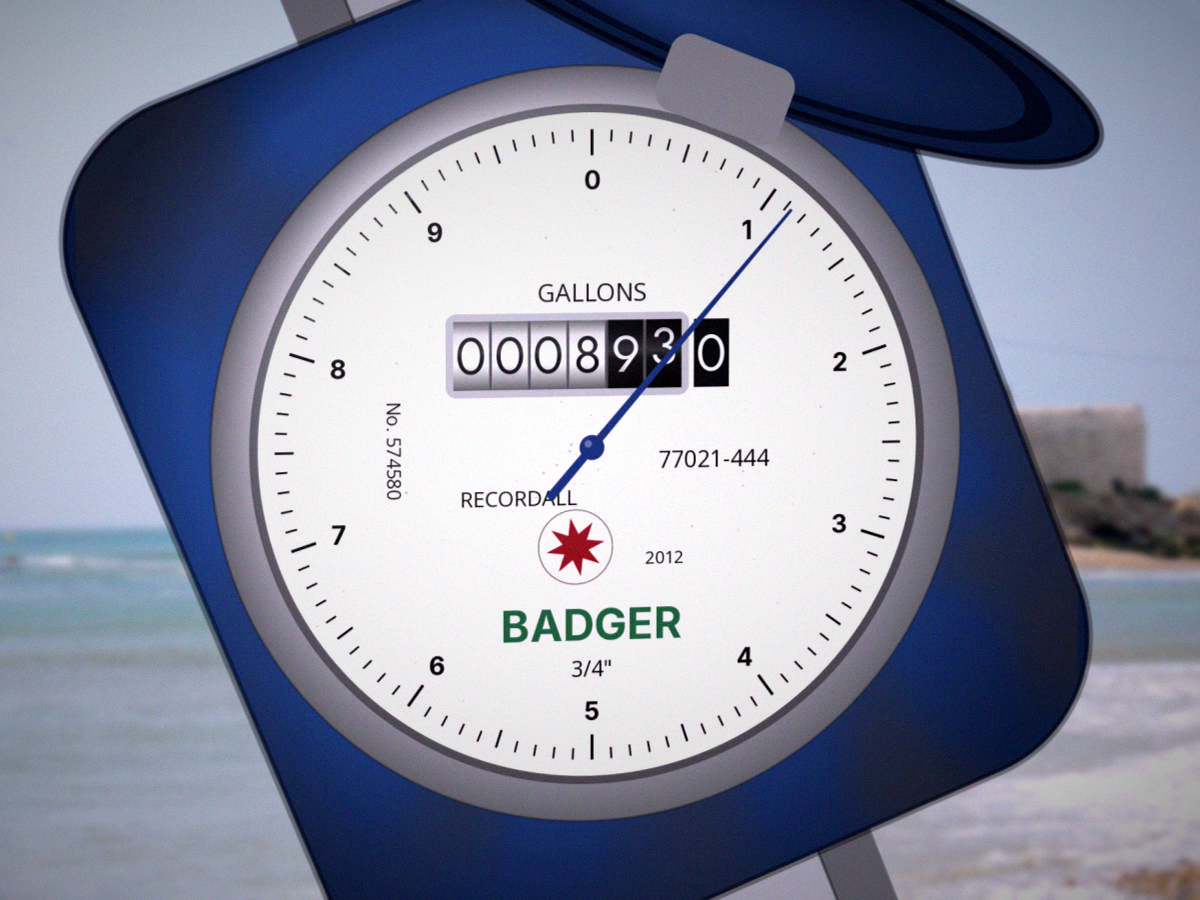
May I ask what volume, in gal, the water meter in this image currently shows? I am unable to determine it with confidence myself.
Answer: 8931.1 gal
